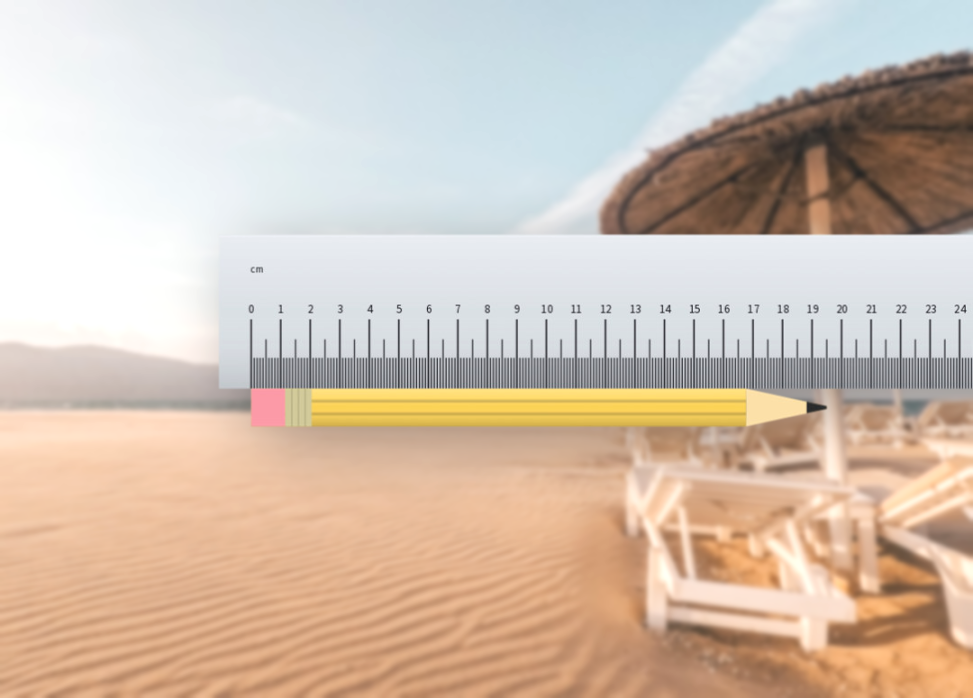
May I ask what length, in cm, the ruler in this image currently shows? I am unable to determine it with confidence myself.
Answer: 19.5 cm
